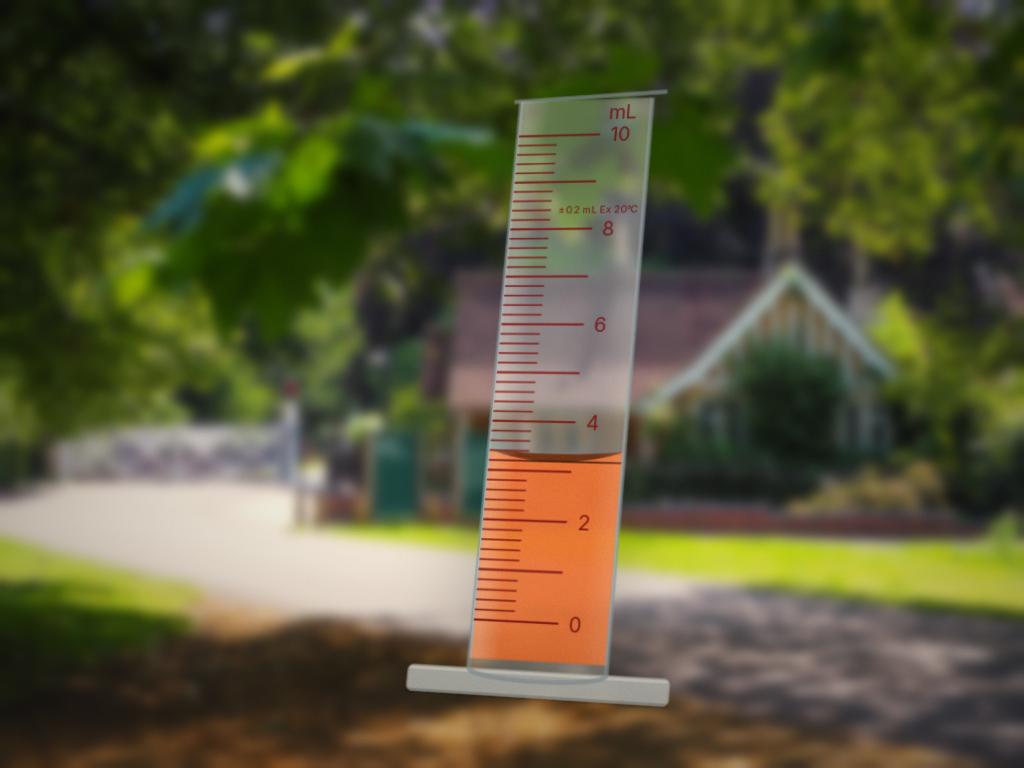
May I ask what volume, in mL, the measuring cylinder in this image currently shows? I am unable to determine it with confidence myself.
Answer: 3.2 mL
